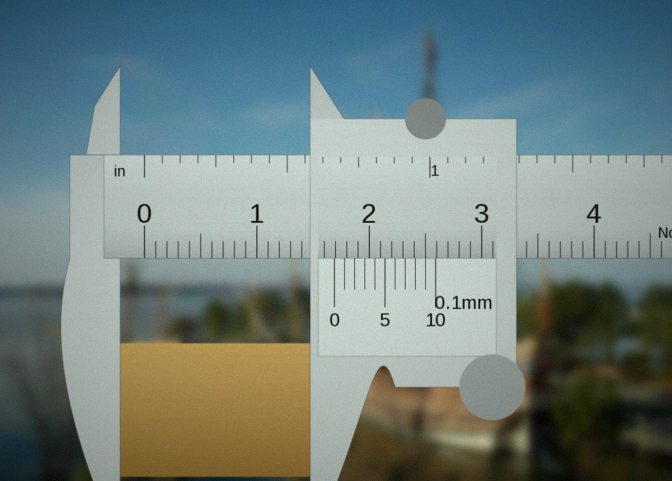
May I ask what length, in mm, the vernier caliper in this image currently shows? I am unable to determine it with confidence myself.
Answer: 16.9 mm
